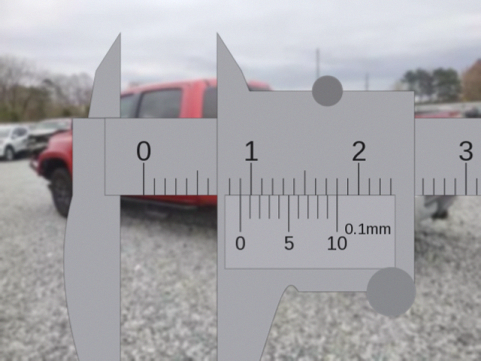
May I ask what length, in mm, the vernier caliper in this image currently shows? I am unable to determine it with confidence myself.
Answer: 9.0 mm
